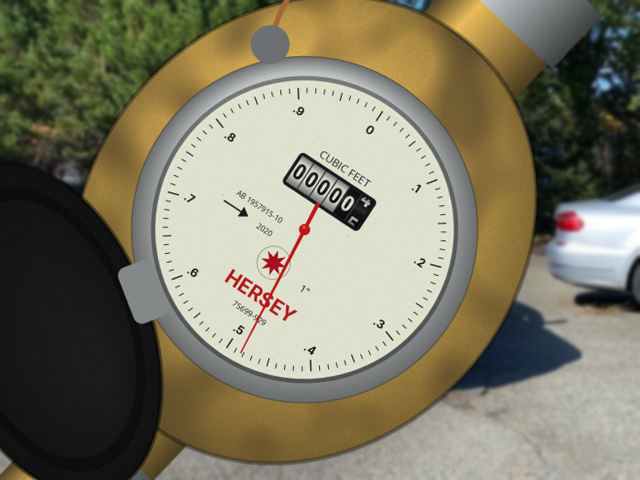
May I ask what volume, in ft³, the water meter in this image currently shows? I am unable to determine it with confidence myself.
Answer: 4.48 ft³
